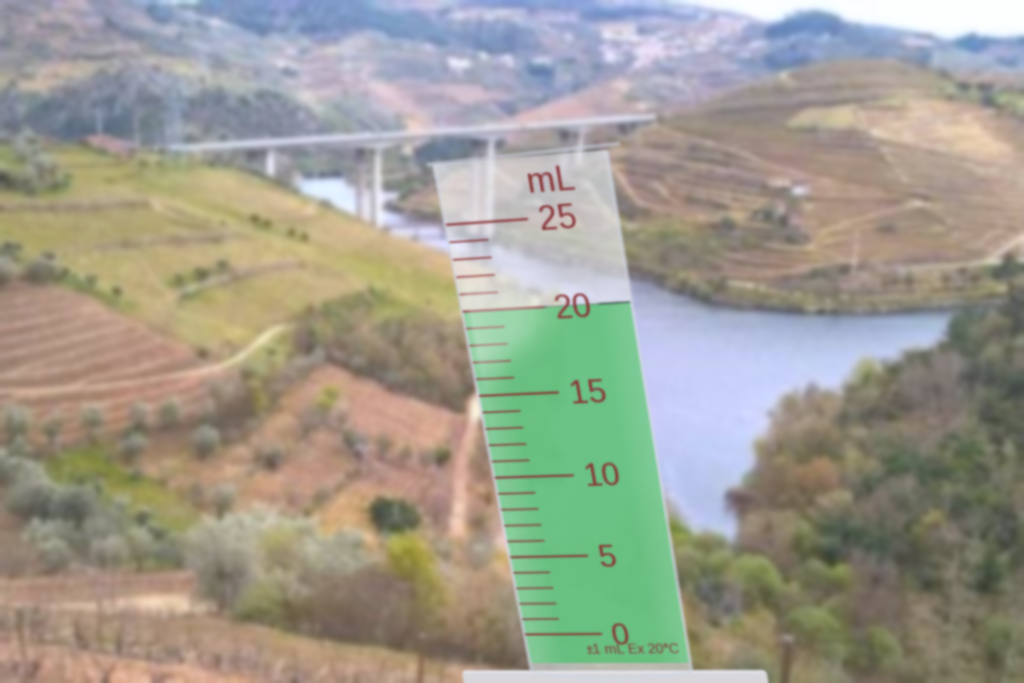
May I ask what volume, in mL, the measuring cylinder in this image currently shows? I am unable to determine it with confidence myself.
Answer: 20 mL
